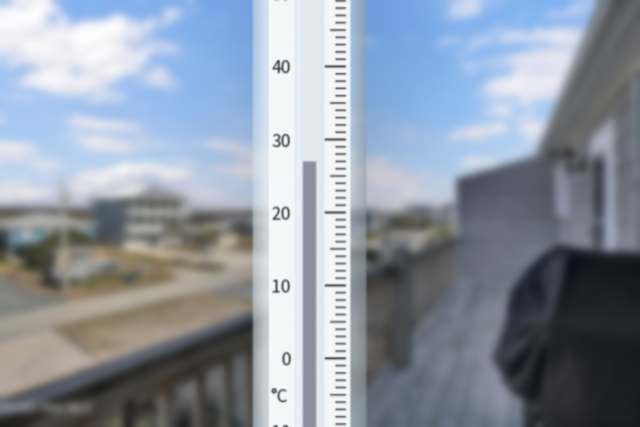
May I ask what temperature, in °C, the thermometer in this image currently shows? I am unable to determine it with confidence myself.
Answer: 27 °C
